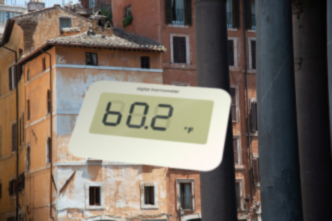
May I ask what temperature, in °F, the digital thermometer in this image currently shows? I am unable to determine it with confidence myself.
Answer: 60.2 °F
